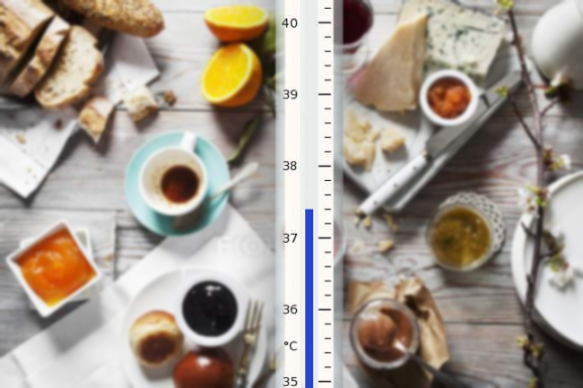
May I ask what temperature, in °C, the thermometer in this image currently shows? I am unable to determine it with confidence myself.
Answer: 37.4 °C
